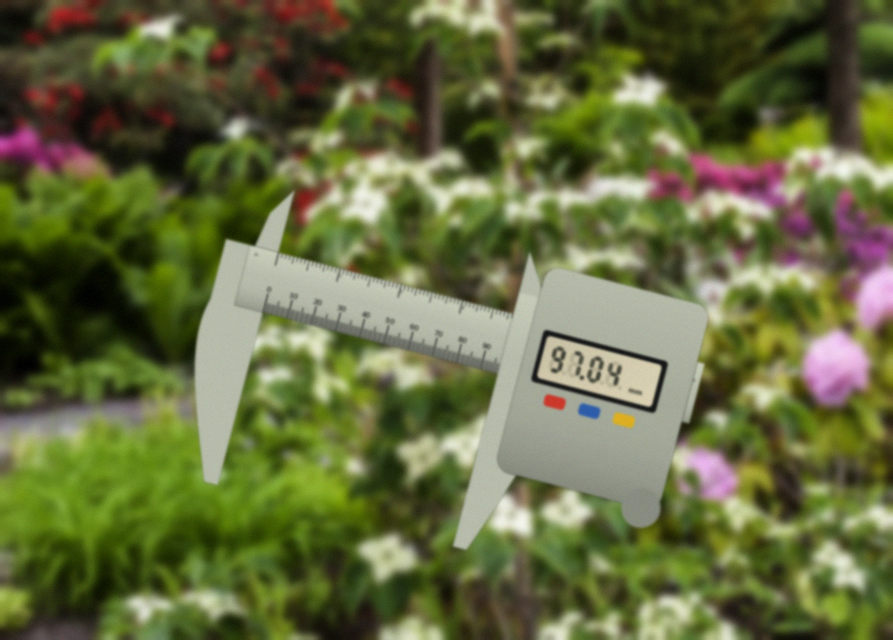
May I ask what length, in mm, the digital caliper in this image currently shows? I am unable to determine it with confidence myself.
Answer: 97.04 mm
